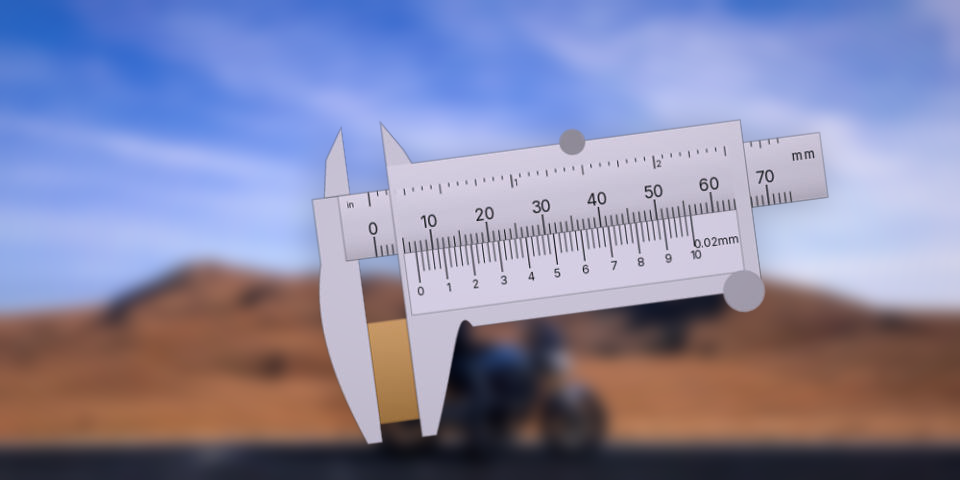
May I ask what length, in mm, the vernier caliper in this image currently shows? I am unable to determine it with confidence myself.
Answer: 7.0 mm
